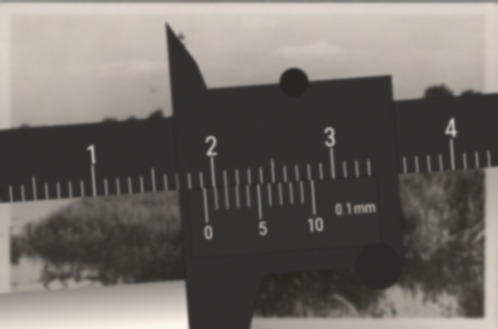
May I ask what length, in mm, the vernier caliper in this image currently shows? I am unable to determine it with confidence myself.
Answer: 19.2 mm
